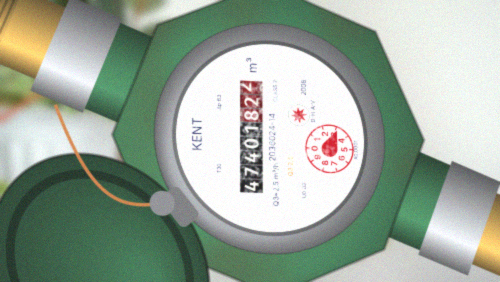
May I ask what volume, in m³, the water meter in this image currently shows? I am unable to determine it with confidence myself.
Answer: 47401.8223 m³
